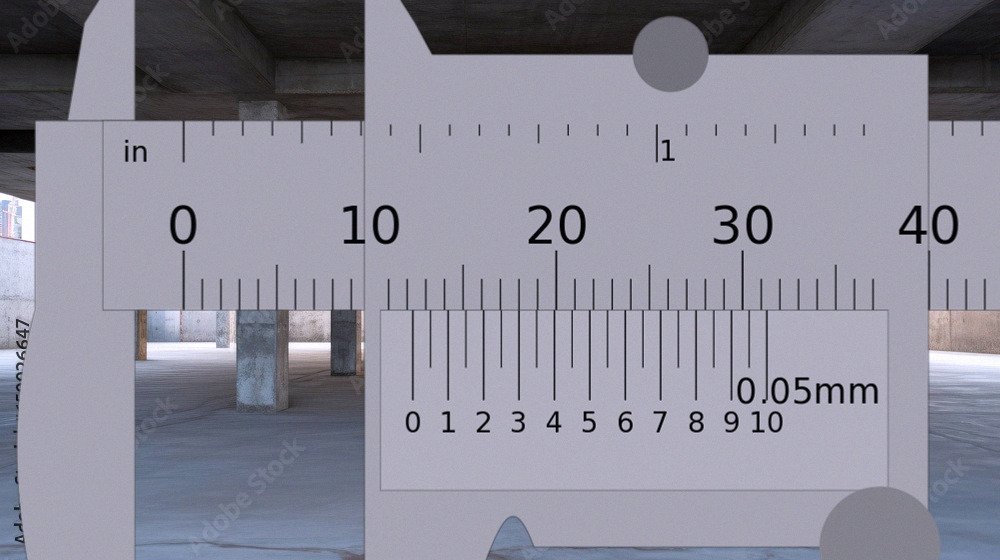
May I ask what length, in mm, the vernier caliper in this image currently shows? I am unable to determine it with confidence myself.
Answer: 12.3 mm
